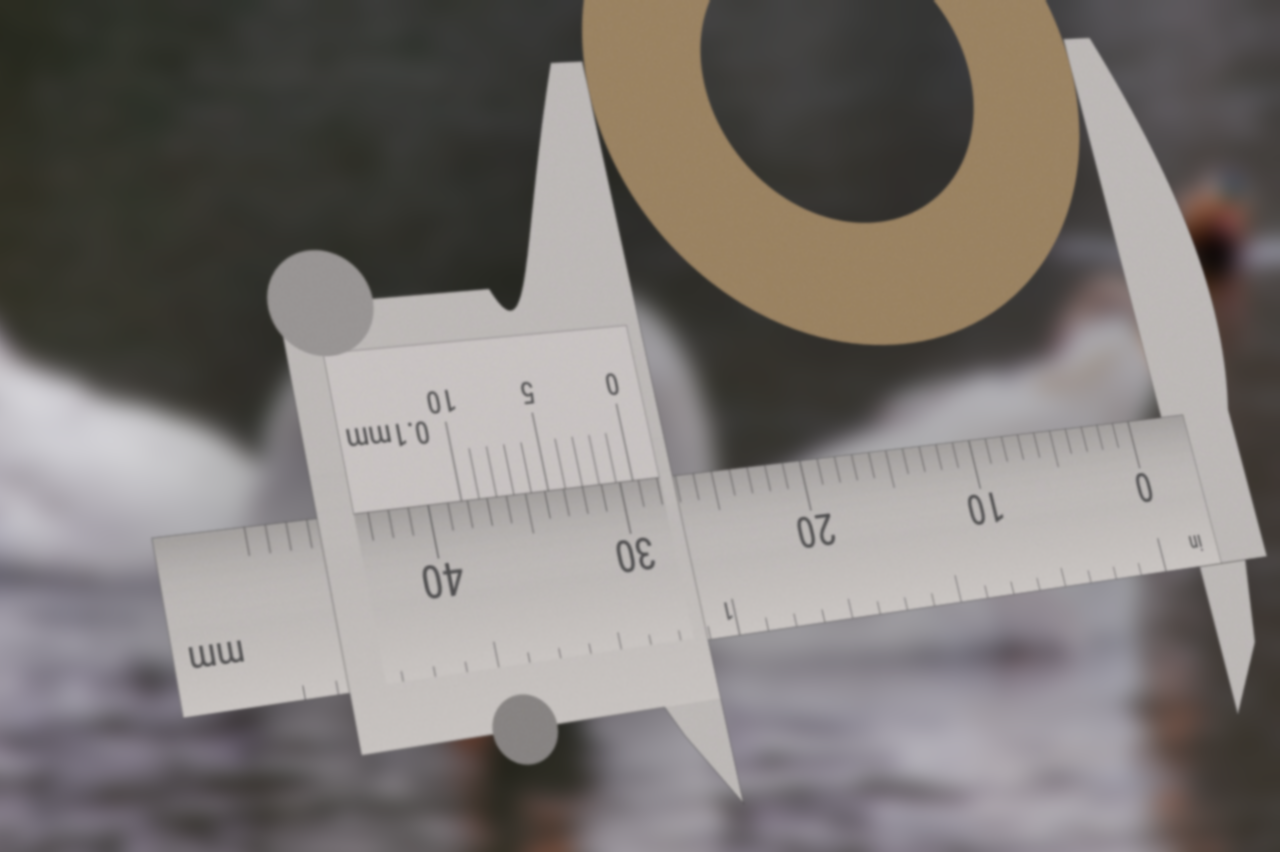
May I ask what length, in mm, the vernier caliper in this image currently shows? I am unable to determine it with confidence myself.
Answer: 29.3 mm
